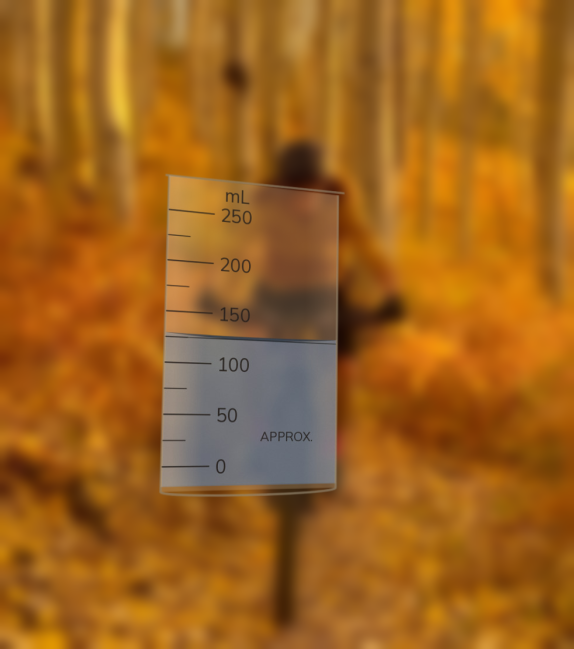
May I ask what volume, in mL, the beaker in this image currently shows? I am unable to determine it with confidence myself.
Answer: 125 mL
